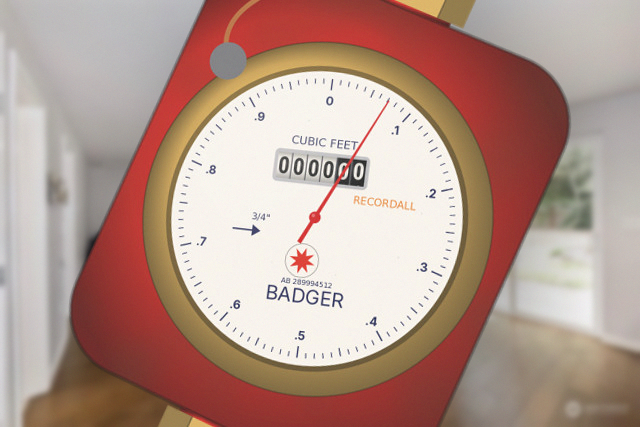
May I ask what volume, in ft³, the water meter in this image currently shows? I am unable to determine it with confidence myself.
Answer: 0.07 ft³
